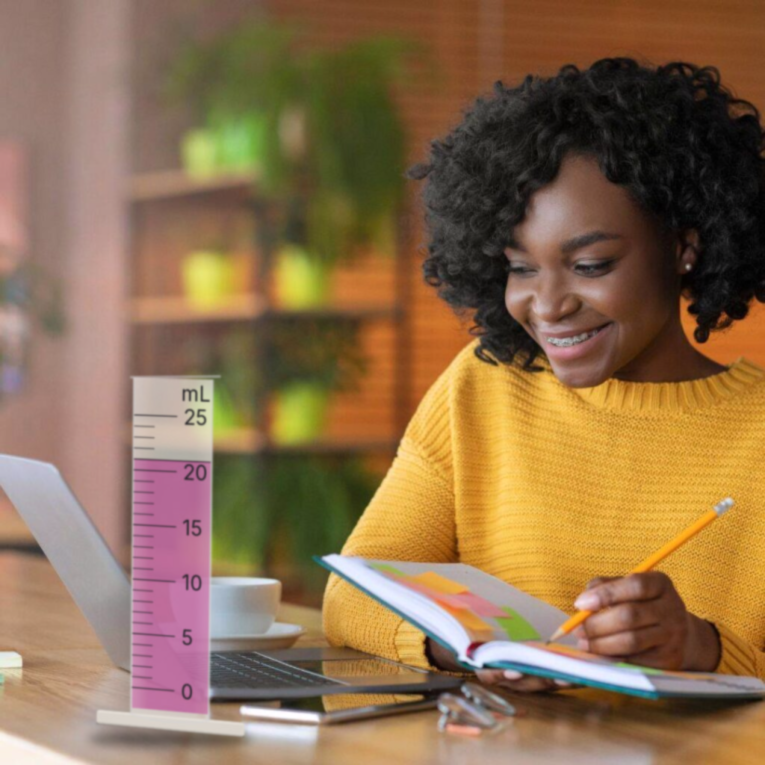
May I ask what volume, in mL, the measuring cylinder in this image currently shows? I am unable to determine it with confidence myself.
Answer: 21 mL
